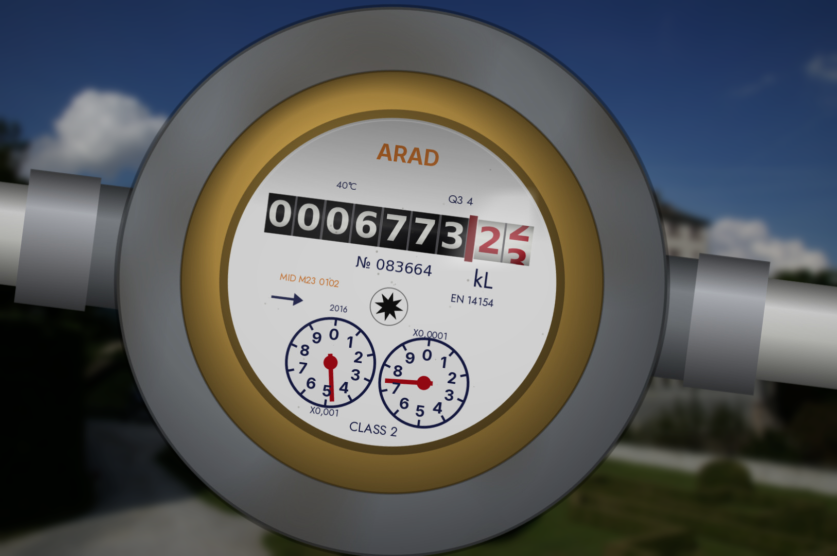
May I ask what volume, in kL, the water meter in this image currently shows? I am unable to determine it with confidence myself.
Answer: 6773.2247 kL
